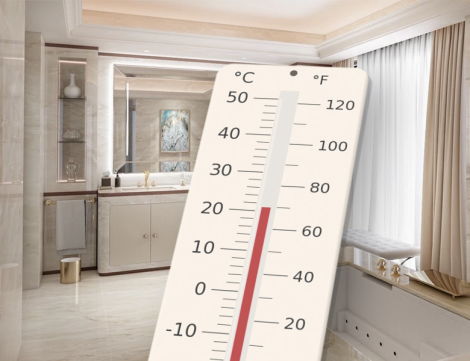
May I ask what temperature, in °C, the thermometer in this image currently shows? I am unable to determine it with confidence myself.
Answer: 21 °C
